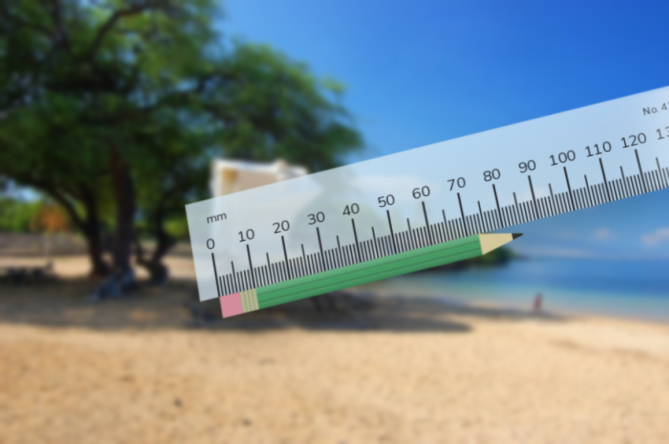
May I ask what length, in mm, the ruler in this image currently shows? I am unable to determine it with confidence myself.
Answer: 85 mm
